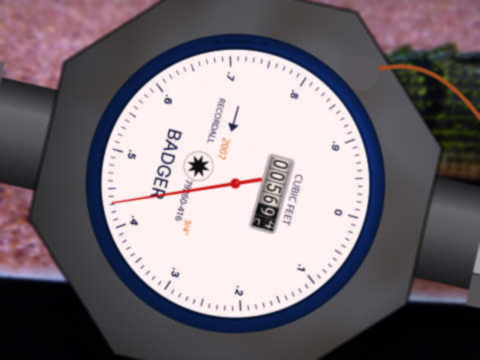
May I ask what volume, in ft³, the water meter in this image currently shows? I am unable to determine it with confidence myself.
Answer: 5694.43 ft³
